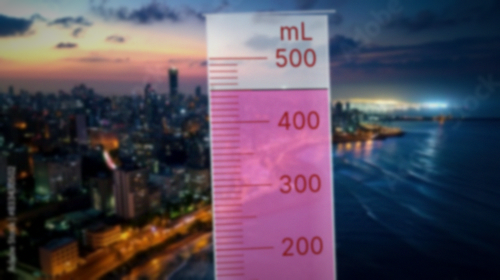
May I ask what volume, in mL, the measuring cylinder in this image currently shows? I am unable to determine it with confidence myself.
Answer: 450 mL
